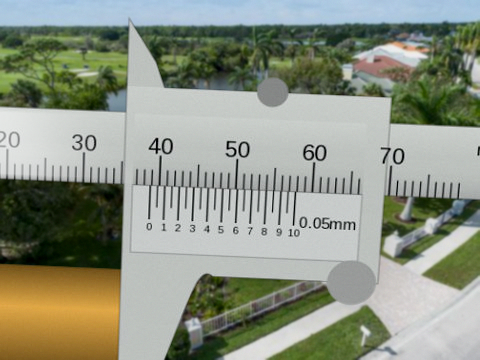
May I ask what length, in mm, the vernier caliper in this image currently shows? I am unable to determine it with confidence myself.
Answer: 38.8 mm
